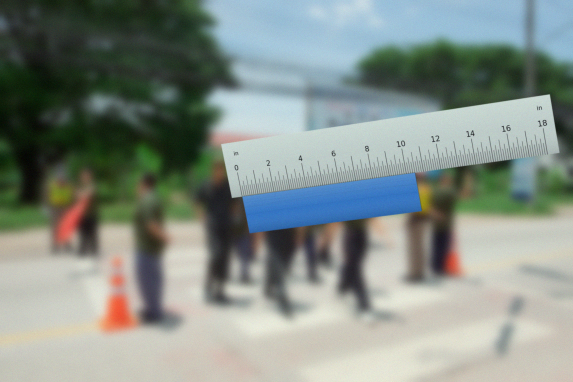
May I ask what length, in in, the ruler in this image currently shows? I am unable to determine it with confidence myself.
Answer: 10.5 in
